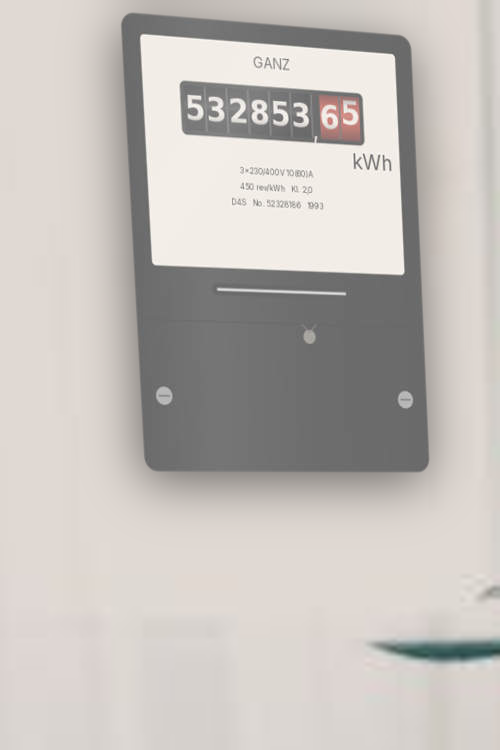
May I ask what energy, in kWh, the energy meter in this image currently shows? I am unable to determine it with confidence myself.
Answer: 532853.65 kWh
